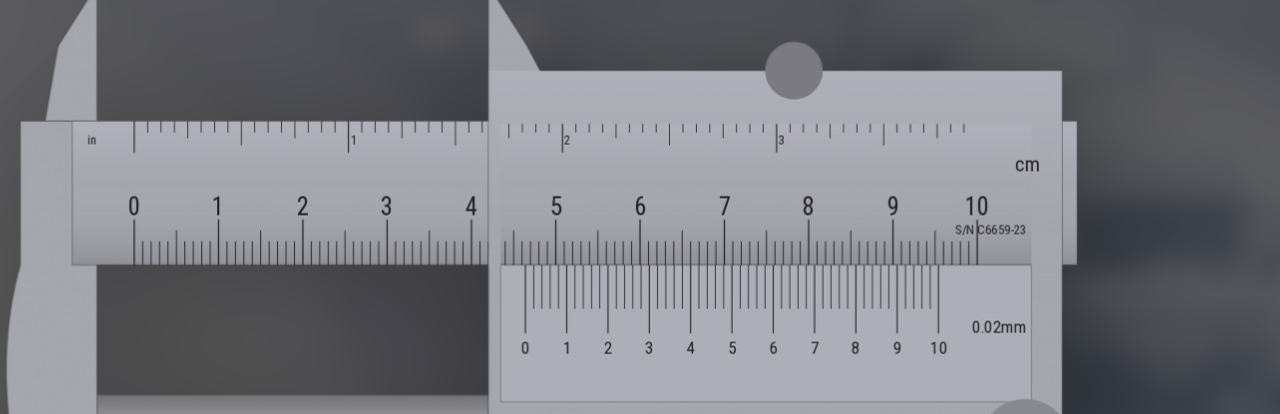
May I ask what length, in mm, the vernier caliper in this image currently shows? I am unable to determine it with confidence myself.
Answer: 46.4 mm
